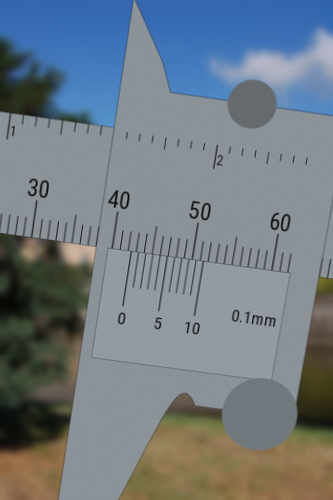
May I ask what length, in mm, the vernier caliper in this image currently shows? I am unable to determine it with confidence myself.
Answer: 42.4 mm
